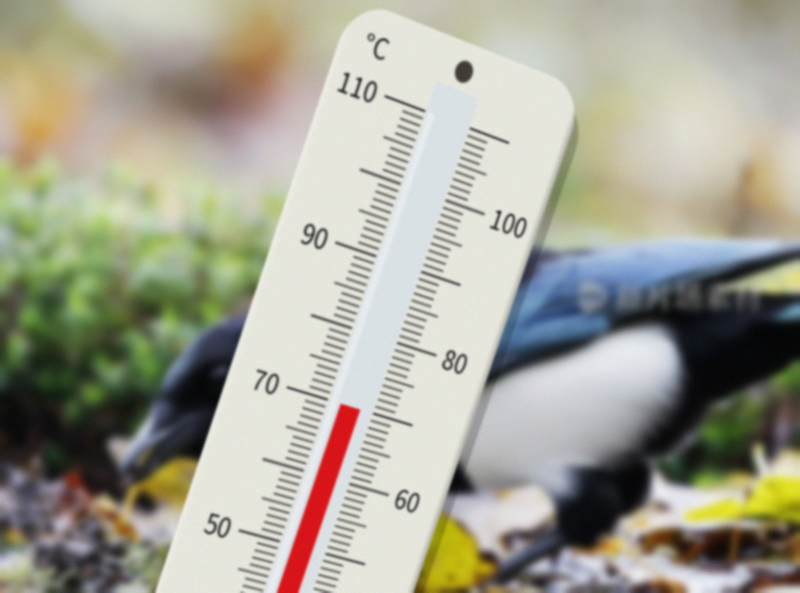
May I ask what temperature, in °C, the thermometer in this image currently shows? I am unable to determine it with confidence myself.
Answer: 70 °C
